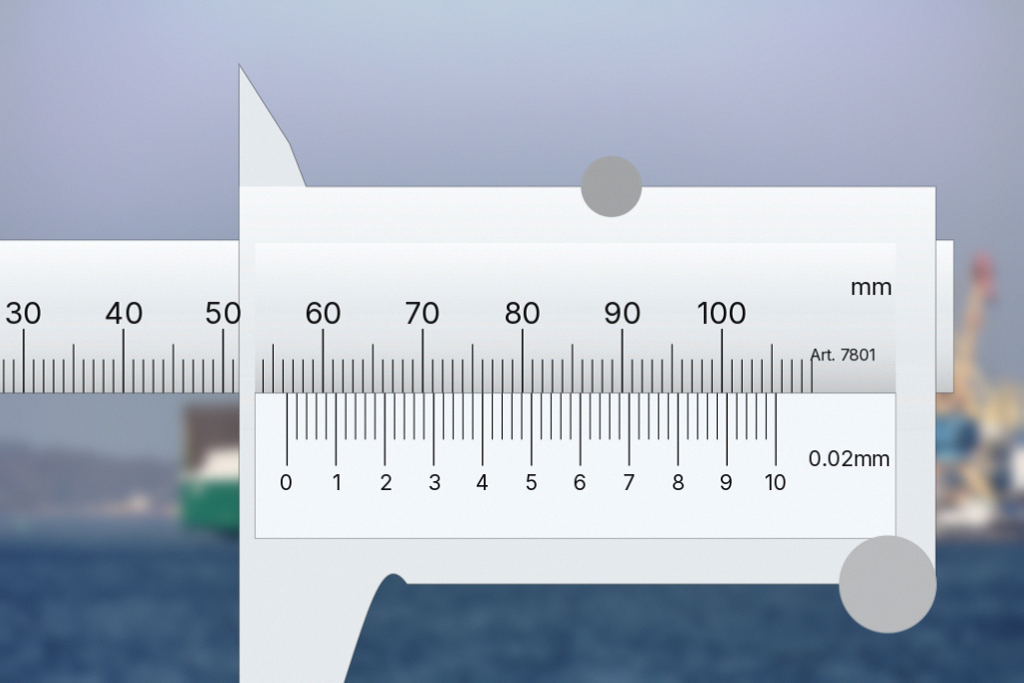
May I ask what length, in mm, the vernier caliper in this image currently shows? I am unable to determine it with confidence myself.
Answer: 56.4 mm
